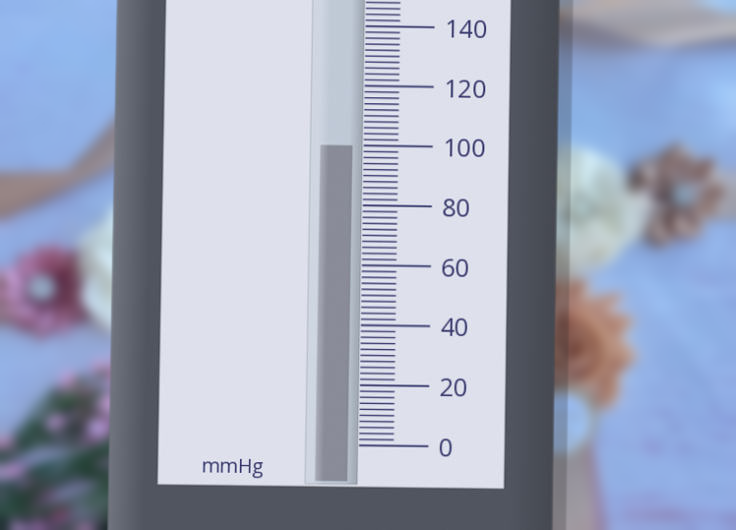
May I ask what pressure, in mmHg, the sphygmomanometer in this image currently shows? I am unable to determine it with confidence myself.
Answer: 100 mmHg
